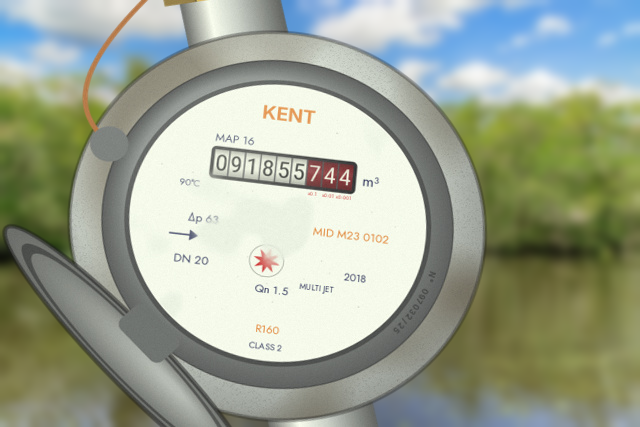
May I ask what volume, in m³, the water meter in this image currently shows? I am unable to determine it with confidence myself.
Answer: 91855.744 m³
